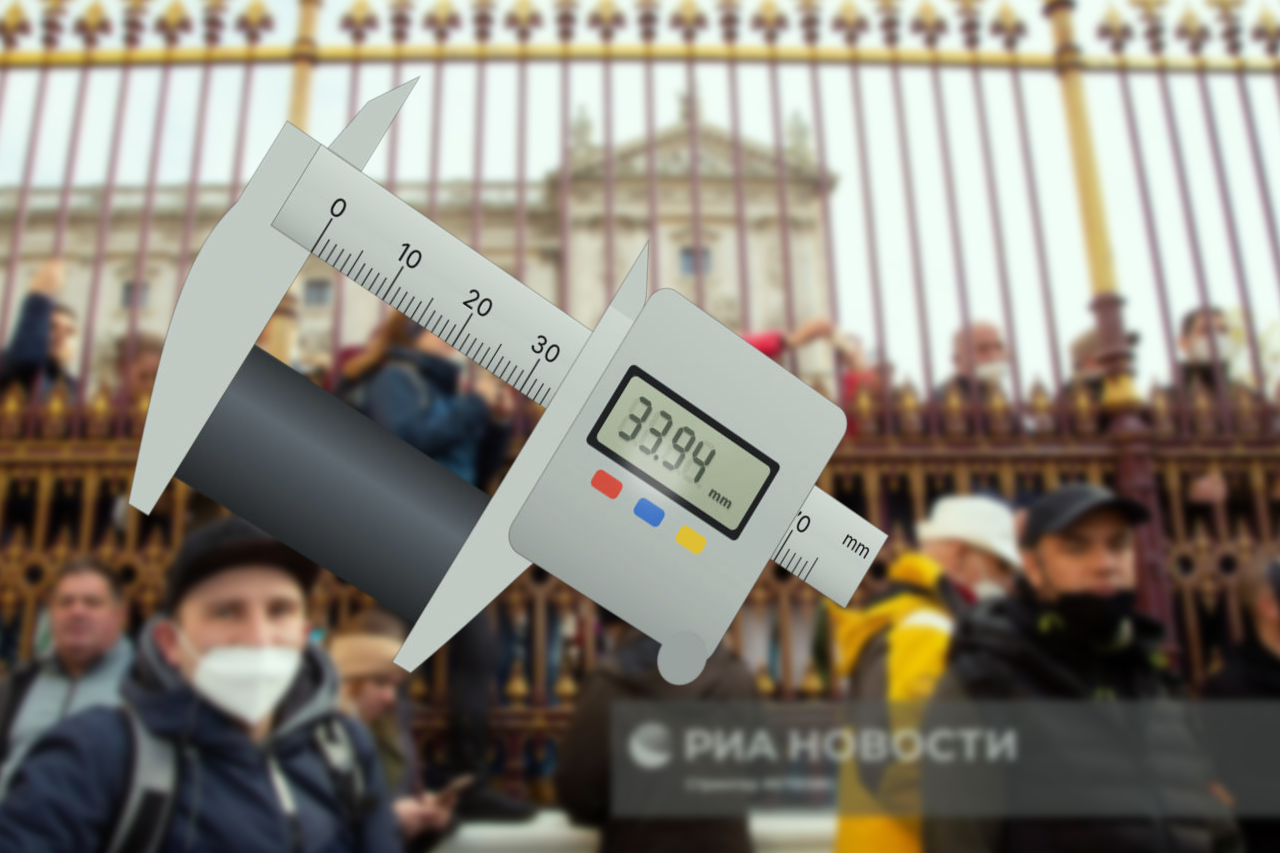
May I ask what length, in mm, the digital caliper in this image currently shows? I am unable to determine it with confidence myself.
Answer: 33.94 mm
